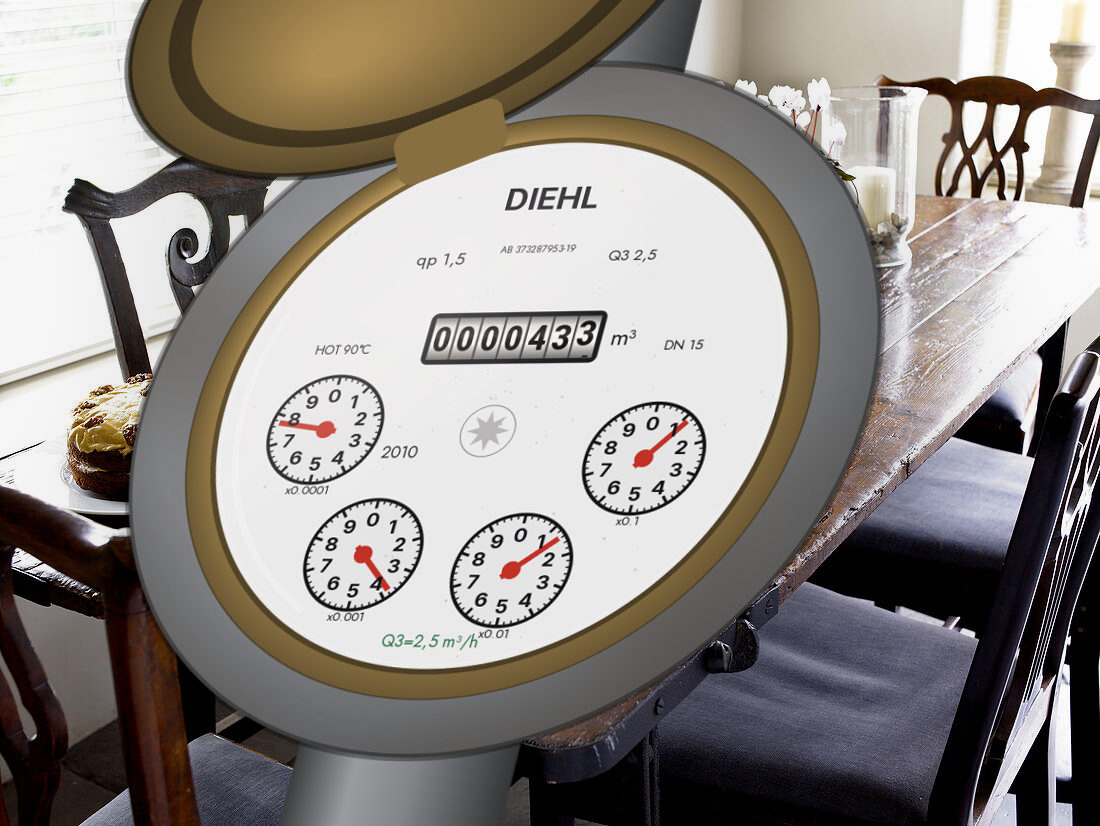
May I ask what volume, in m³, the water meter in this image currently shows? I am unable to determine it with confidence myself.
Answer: 433.1137 m³
